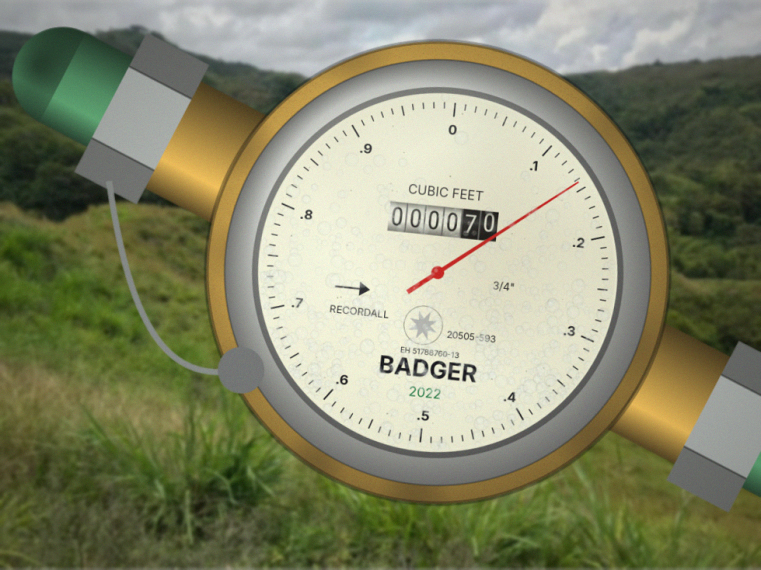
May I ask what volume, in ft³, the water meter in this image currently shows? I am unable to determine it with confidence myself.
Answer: 70.14 ft³
